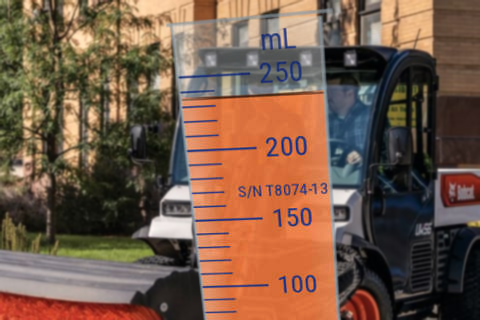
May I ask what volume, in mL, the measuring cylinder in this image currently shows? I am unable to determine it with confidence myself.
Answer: 235 mL
